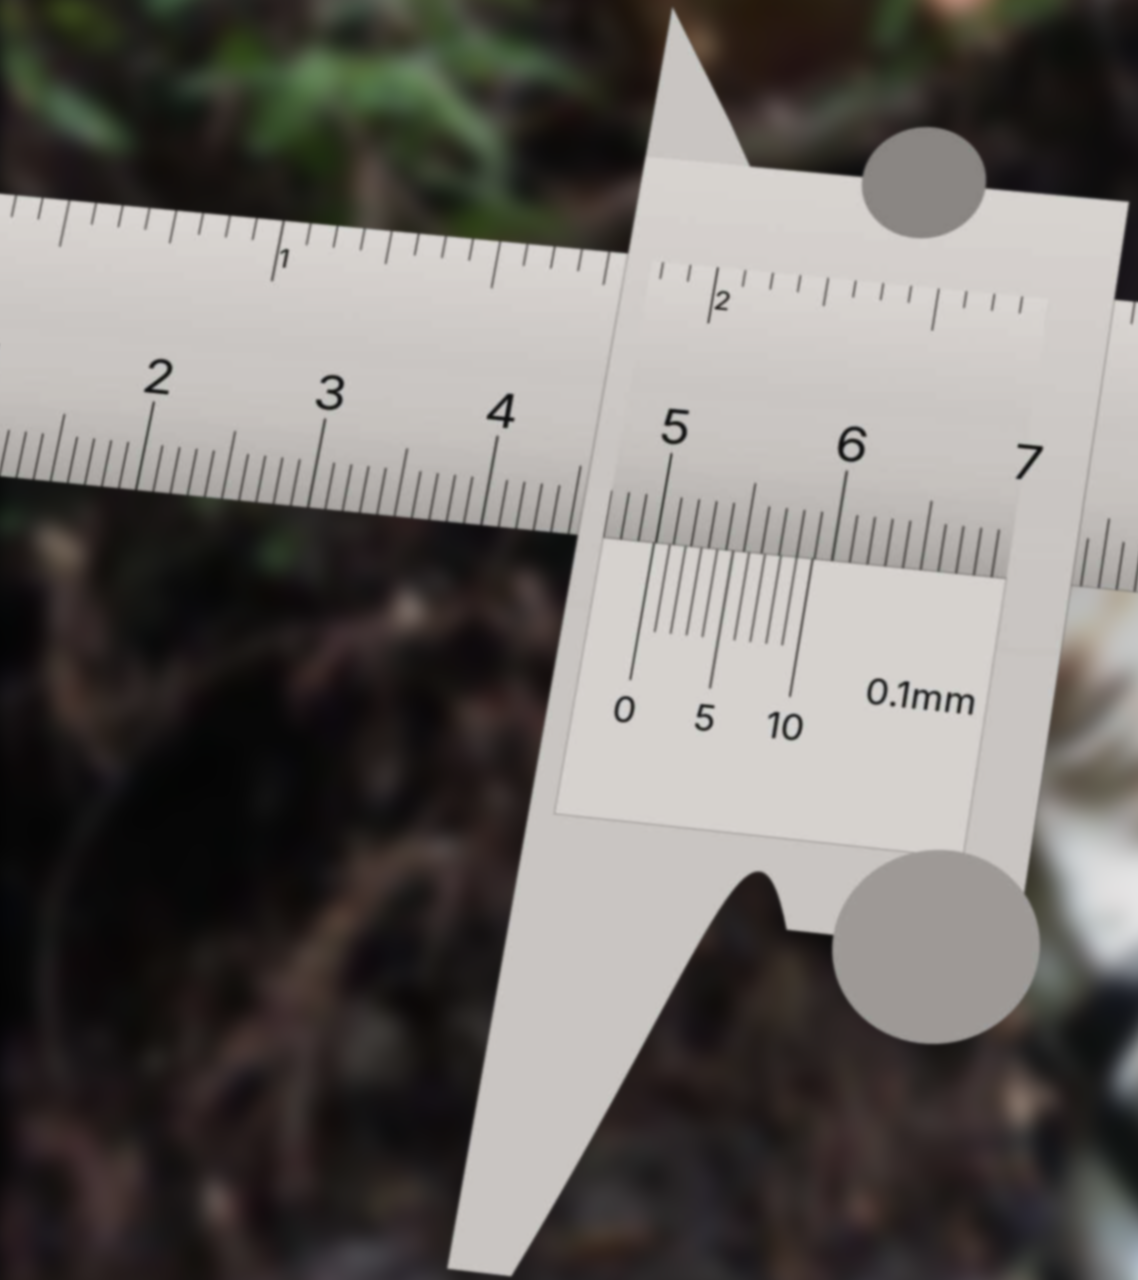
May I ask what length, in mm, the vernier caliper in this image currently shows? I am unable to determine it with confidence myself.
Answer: 49.9 mm
